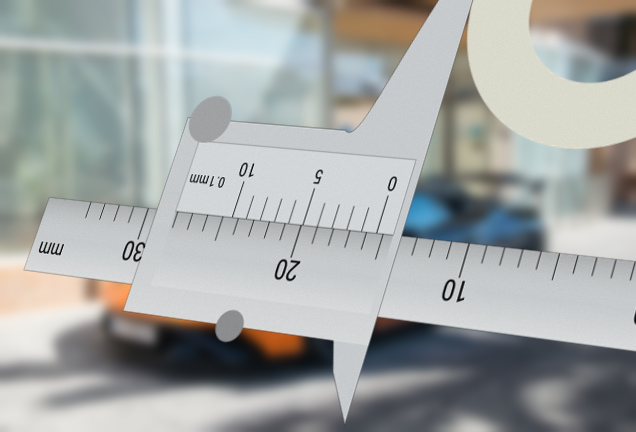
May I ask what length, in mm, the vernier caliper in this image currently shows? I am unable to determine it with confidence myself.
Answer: 15.4 mm
